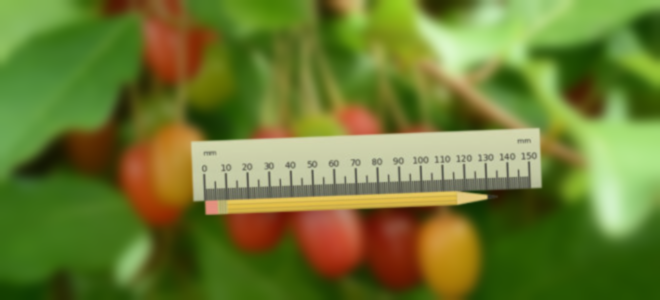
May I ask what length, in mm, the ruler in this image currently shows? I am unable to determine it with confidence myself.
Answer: 135 mm
